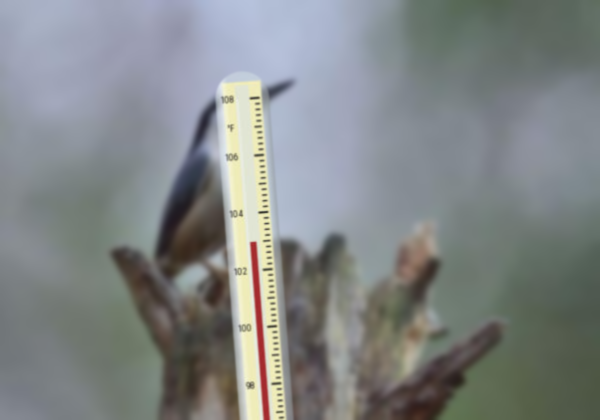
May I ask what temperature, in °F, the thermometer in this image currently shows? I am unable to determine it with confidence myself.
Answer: 103 °F
